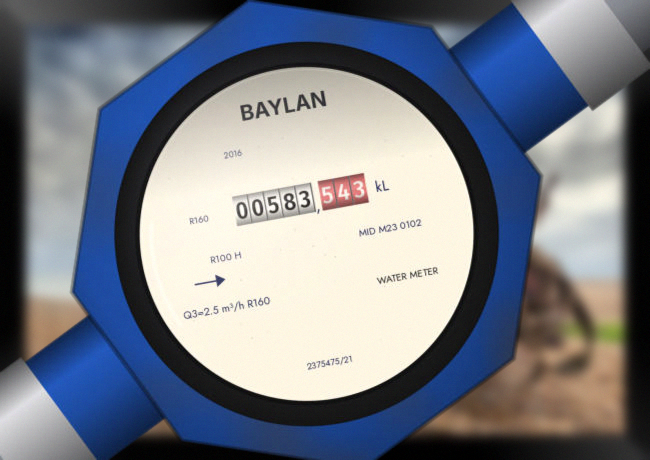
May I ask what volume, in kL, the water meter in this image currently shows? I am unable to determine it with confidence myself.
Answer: 583.543 kL
